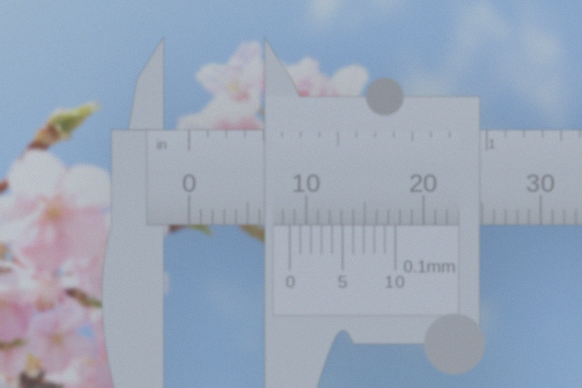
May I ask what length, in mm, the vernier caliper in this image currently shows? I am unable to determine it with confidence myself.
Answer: 8.6 mm
